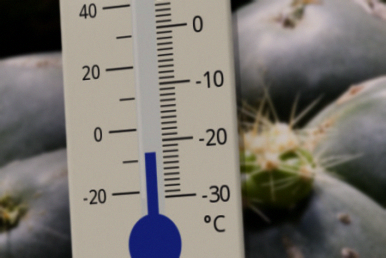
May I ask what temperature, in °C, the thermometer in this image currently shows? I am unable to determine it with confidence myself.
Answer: -22 °C
